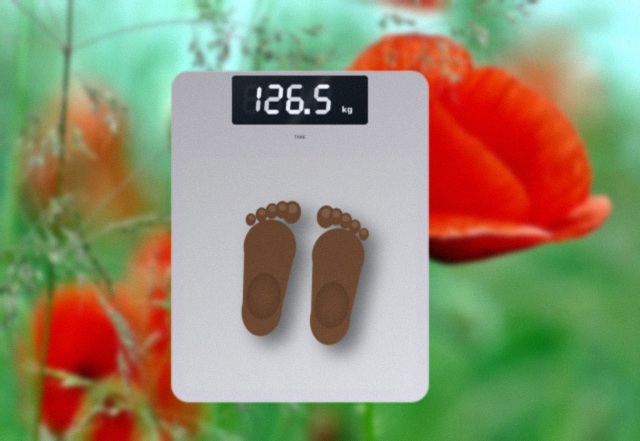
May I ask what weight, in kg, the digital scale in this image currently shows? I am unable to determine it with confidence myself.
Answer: 126.5 kg
